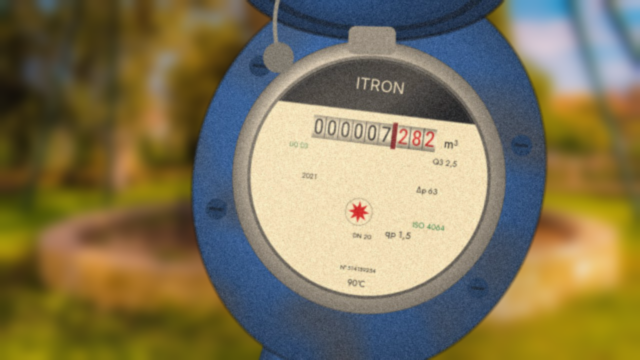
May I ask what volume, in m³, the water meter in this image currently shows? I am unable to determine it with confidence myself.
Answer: 7.282 m³
